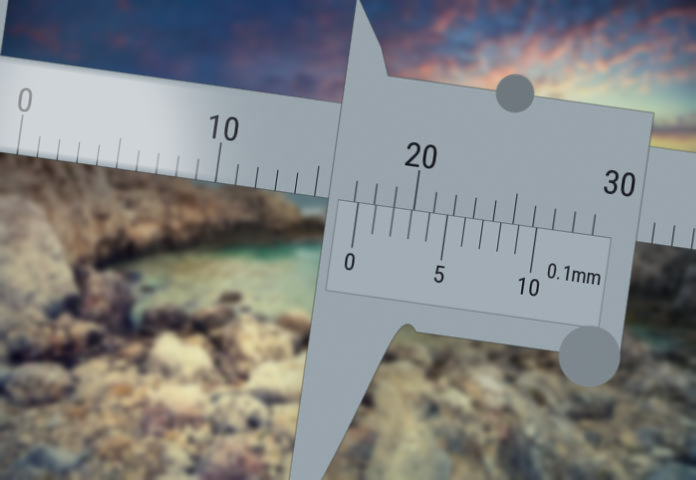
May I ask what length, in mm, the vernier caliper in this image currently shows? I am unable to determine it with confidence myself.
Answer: 17.2 mm
